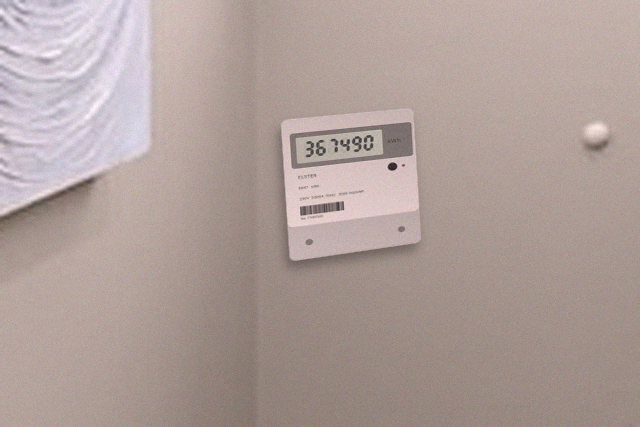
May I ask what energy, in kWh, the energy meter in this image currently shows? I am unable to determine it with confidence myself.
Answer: 367490 kWh
